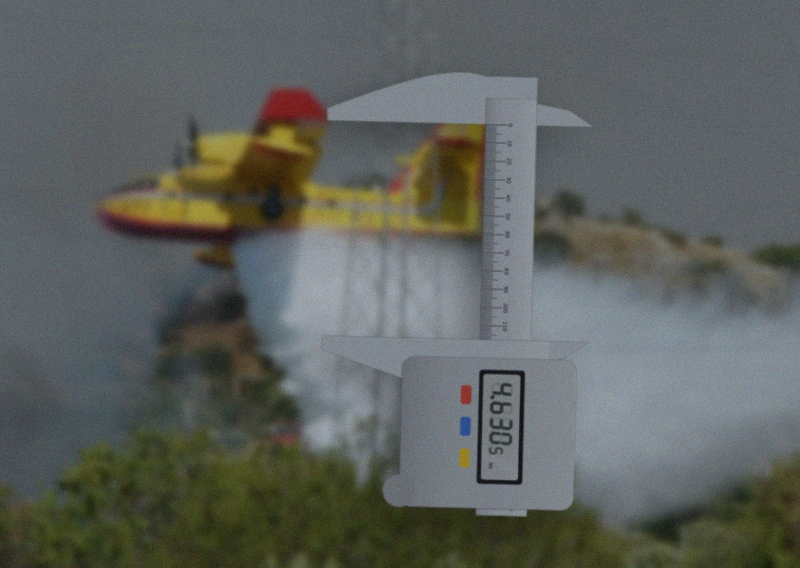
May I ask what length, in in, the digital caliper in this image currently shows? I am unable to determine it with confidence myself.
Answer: 4.6305 in
